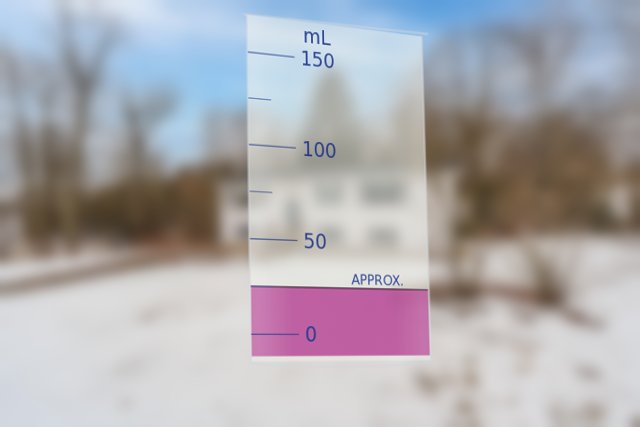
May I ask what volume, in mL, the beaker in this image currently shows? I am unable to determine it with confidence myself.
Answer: 25 mL
